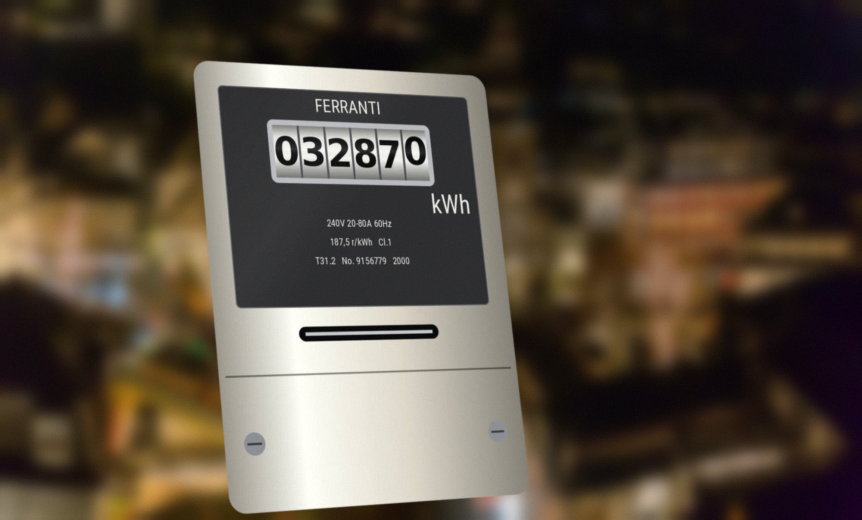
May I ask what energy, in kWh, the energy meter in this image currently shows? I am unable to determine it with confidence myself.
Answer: 32870 kWh
